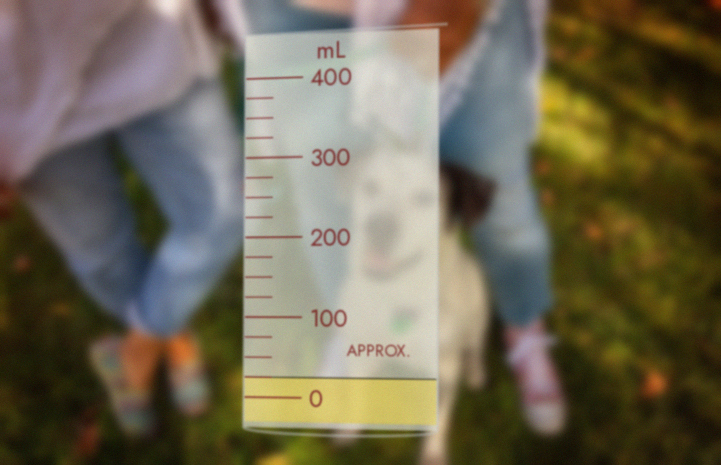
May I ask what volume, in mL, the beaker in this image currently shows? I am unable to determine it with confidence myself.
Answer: 25 mL
